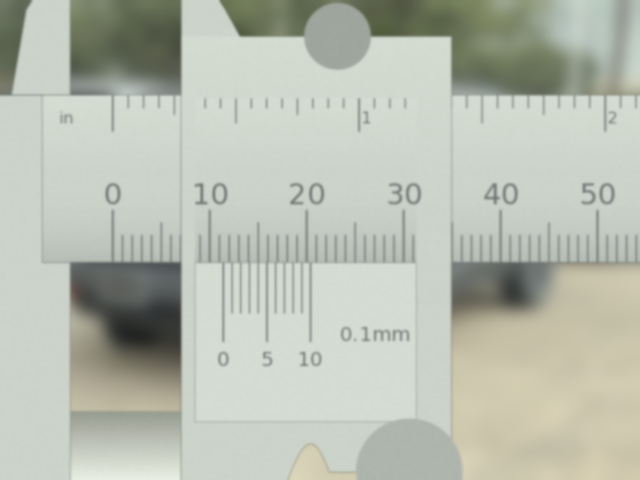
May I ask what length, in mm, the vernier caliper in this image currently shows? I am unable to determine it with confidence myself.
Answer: 11.4 mm
